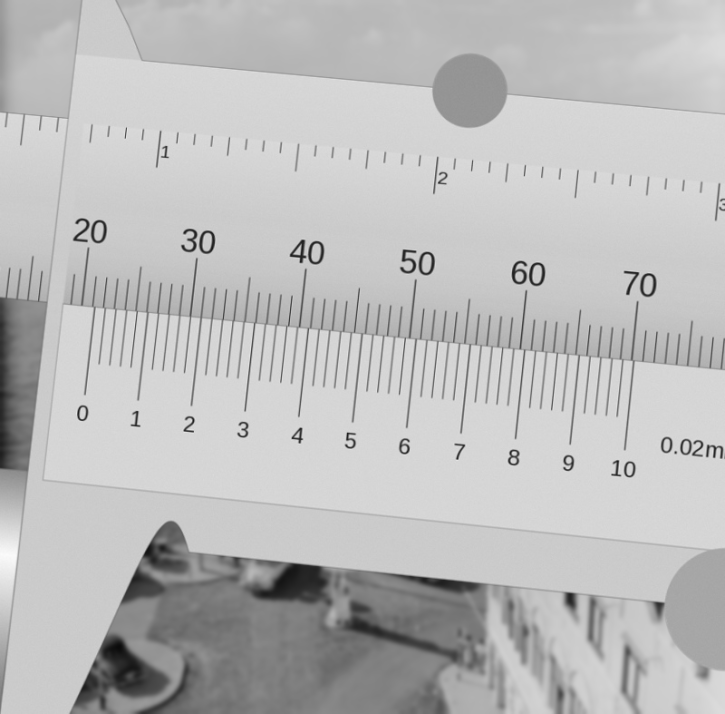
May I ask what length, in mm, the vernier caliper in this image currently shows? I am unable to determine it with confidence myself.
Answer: 21.2 mm
